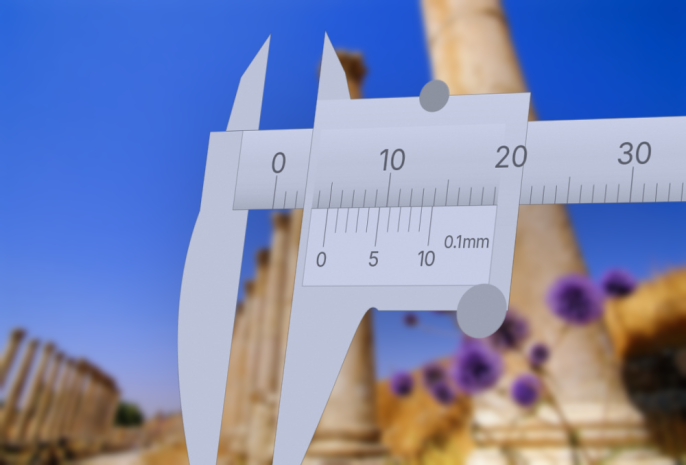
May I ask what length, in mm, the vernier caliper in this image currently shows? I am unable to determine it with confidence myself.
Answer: 4.9 mm
